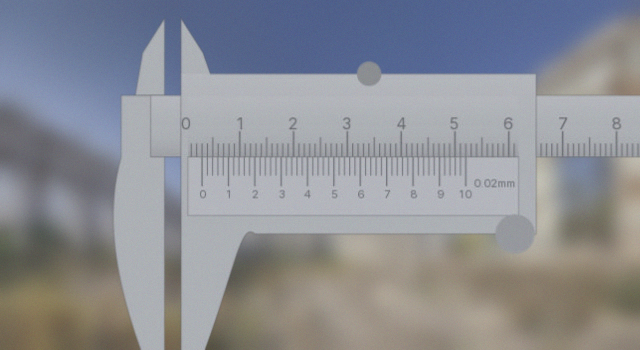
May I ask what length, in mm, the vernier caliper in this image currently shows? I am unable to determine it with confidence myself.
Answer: 3.0 mm
